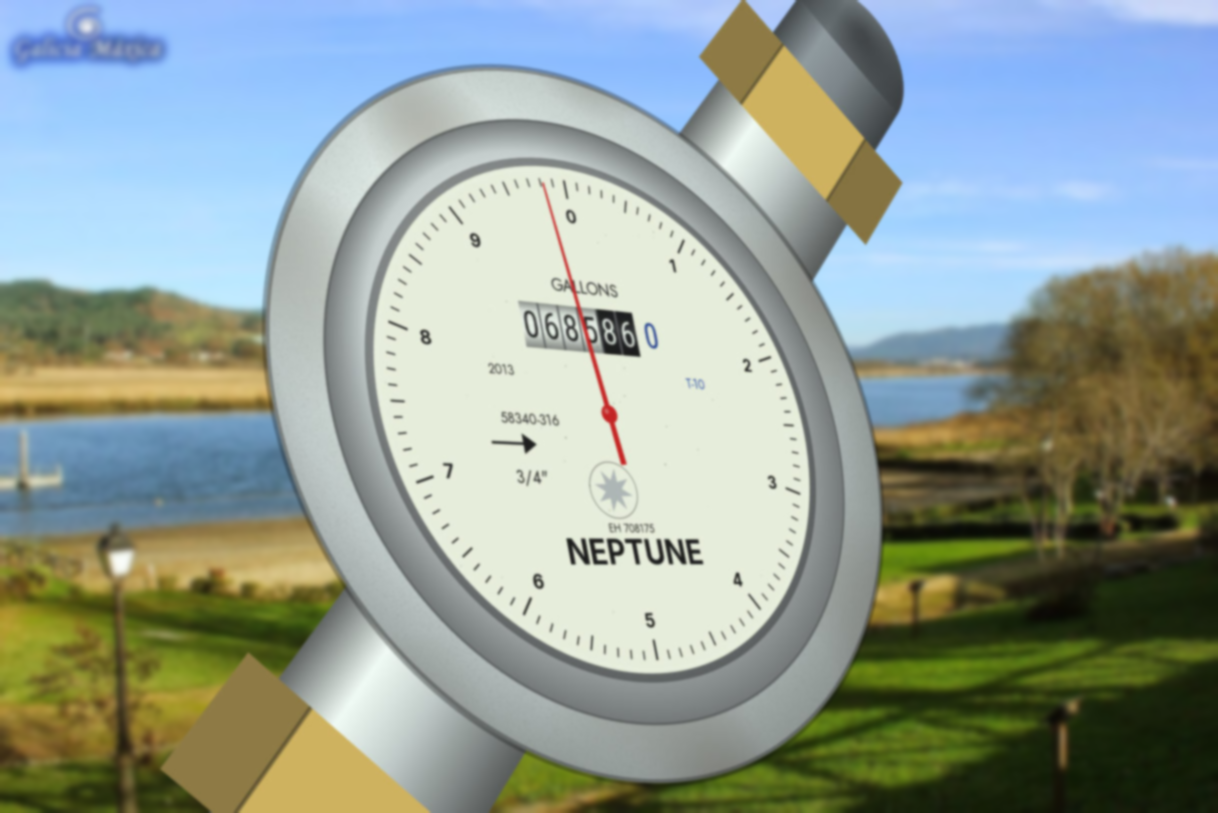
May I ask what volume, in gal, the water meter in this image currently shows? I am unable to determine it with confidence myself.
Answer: 685859.8 gal
